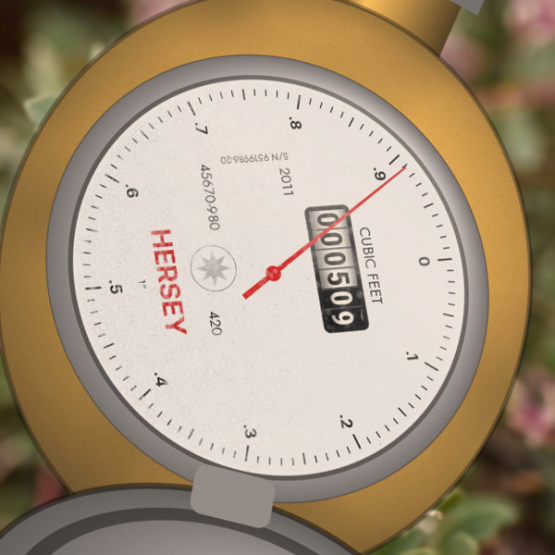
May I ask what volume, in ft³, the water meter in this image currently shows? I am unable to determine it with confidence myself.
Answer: 508.91 ft³
